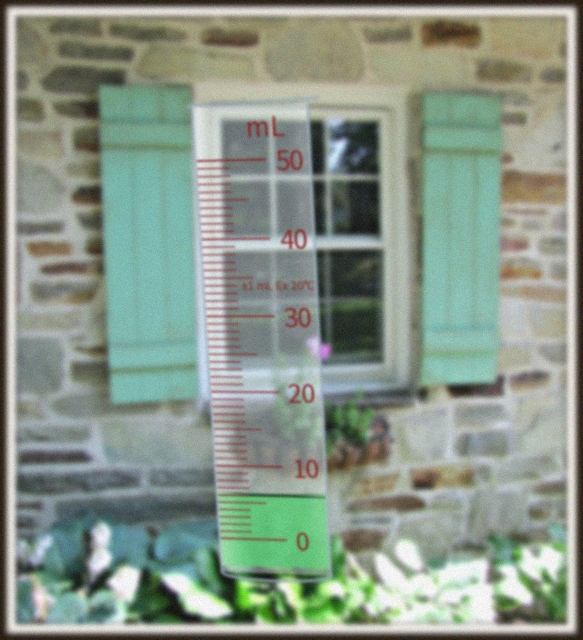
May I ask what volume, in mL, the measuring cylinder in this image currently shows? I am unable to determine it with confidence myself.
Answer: 6 mL
